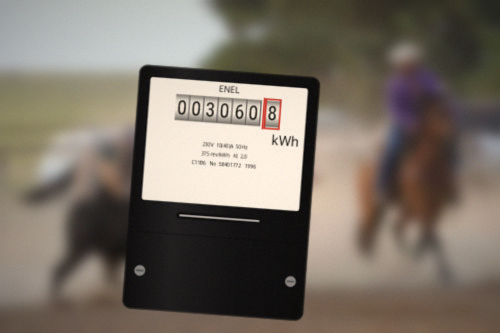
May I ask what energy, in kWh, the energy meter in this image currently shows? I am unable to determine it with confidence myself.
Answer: 3060.8 kWh
